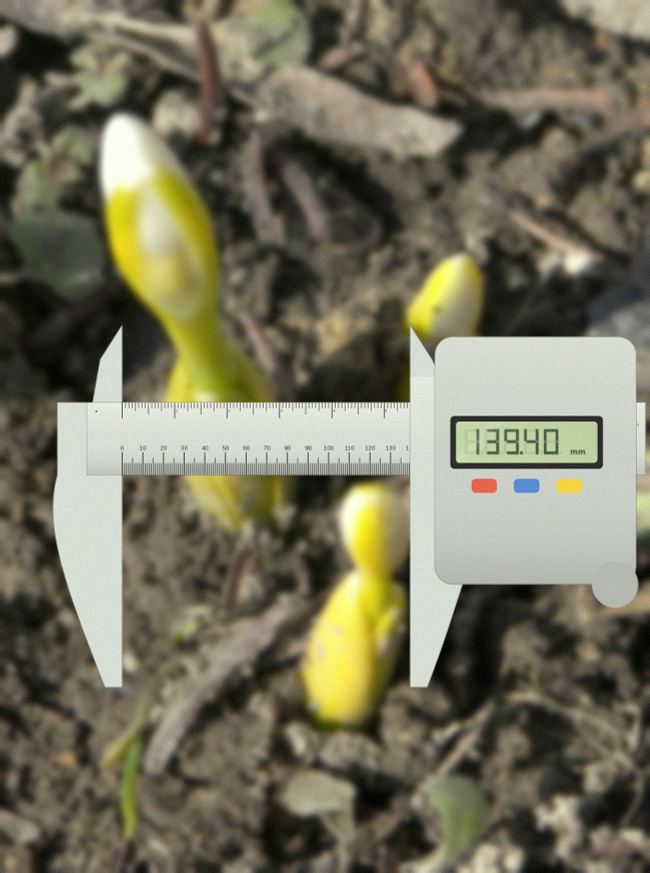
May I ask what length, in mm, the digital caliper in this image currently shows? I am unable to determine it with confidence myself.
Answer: 139.40 mm
